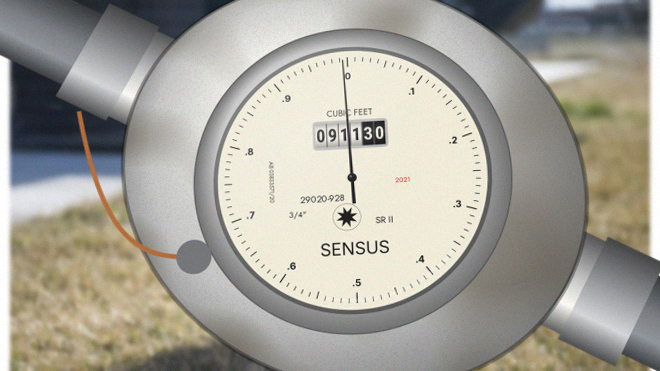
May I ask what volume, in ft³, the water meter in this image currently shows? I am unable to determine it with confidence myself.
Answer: 91129.99 ft³
